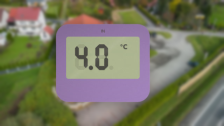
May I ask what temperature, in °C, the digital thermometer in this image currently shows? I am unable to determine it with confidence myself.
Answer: 4.0 °C
